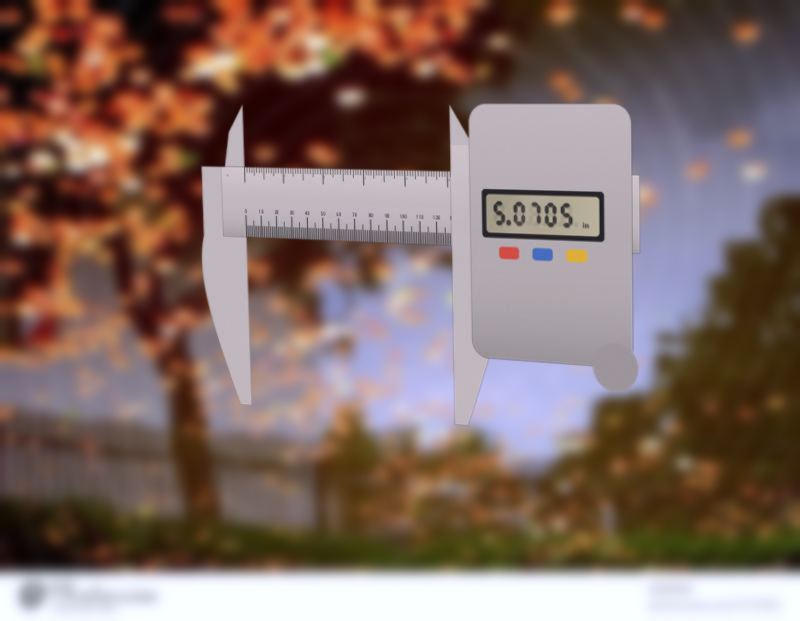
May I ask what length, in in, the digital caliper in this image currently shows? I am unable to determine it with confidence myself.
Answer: 5.0705 in
